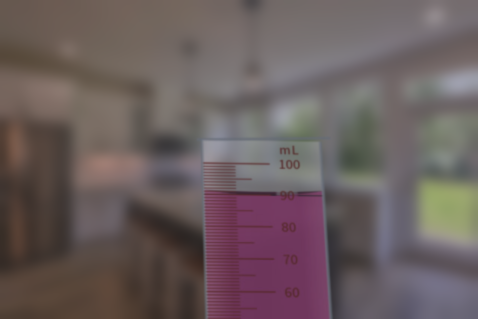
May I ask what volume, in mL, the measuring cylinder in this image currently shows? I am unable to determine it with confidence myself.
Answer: 90 mL
